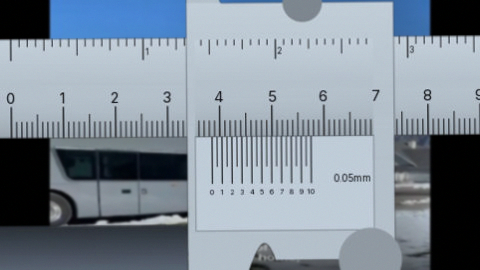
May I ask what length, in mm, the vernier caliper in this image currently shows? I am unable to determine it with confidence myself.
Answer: 38.5 mm
